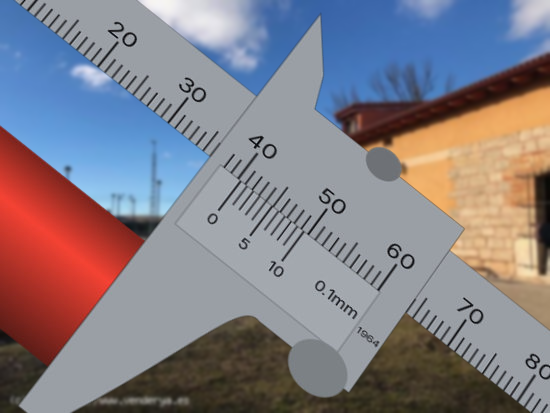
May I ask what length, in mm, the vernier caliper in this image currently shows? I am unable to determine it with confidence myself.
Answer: 40.4 mm
